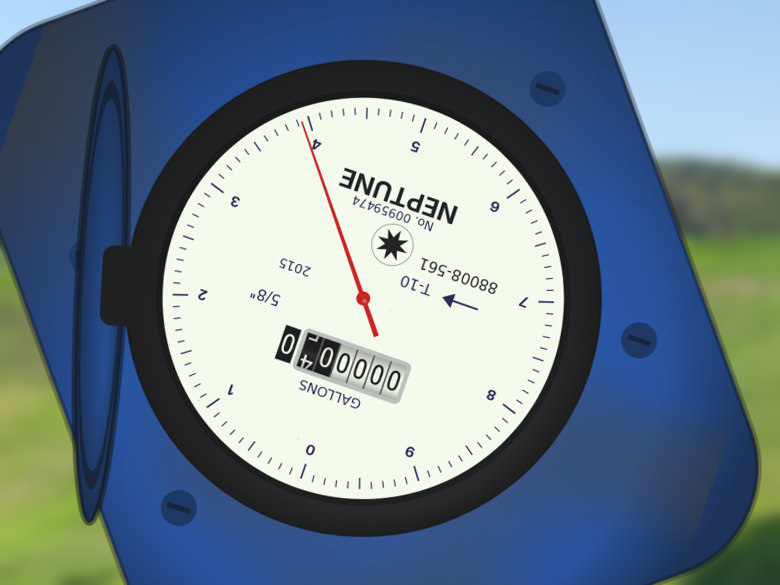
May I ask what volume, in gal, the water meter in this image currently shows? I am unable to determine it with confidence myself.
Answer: 43.9 gal
